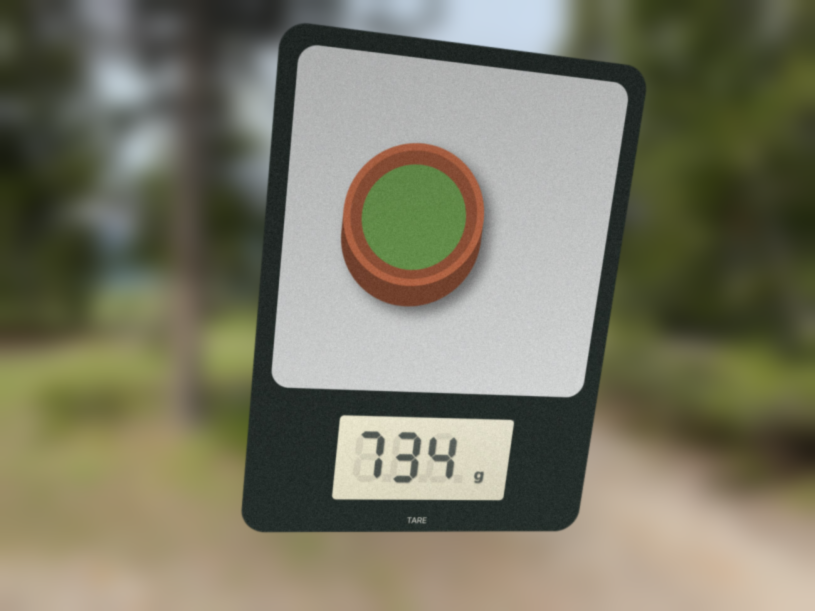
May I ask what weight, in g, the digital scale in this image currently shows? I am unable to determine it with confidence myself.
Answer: 734 g
